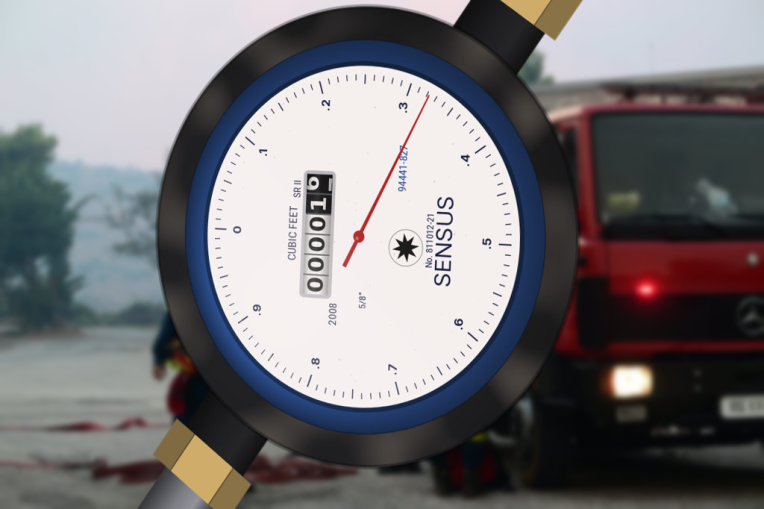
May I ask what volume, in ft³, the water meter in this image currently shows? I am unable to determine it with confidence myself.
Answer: 16.32 ft³
